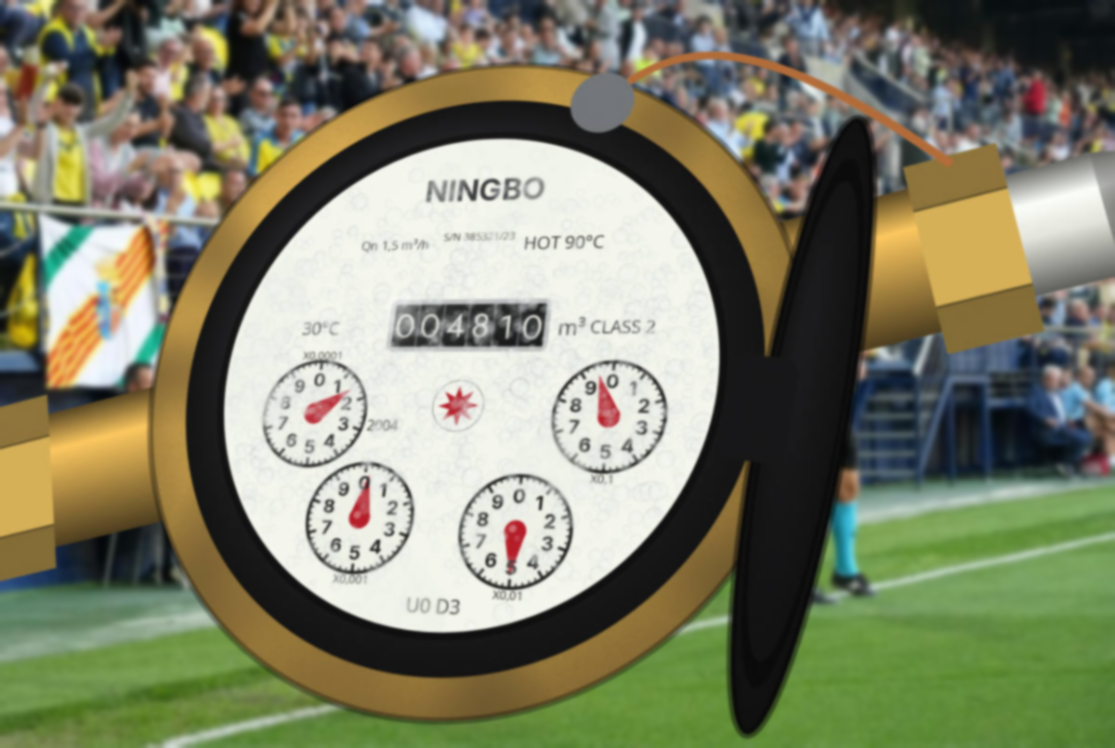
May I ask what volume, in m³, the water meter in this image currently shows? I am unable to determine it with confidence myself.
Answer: 4809.9501 m³
